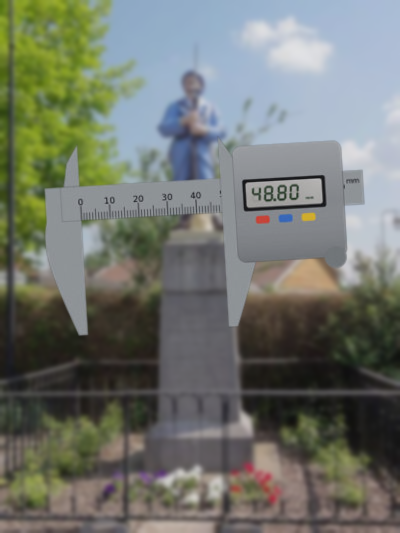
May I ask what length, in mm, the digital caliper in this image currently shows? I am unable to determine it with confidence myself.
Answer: 48.80 mm
